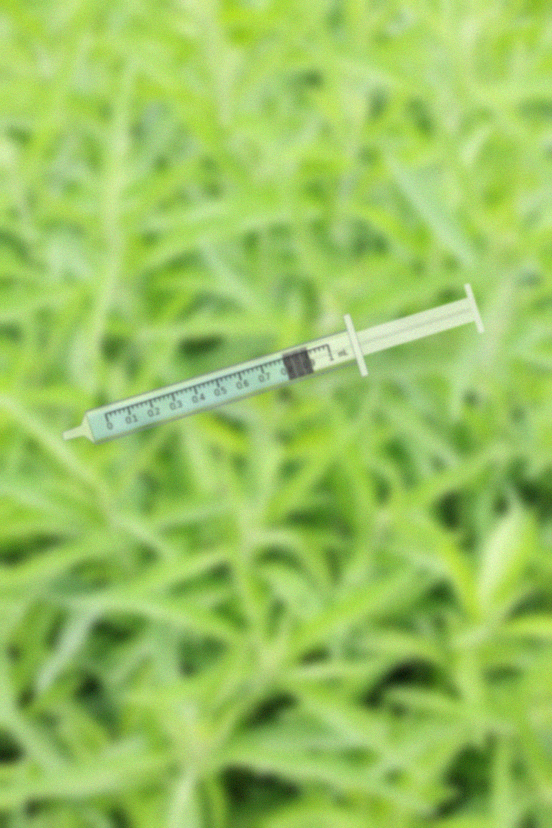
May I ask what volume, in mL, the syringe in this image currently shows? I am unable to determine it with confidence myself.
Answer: 0.8 mL
